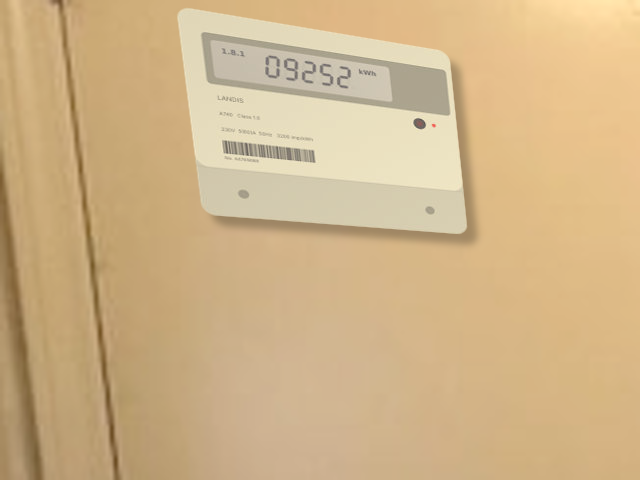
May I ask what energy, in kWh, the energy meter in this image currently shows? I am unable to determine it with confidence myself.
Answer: 9252 kWh
